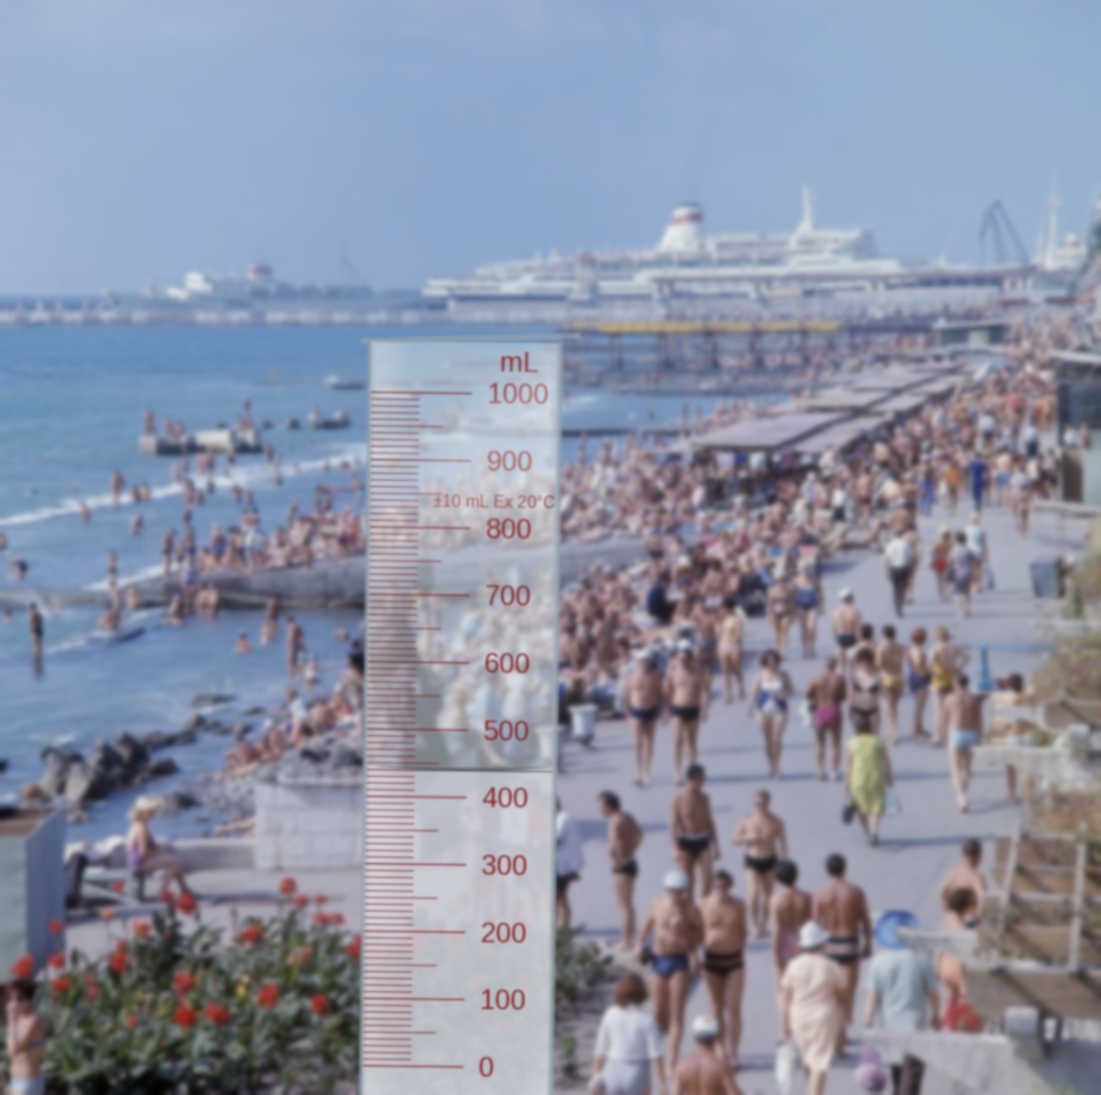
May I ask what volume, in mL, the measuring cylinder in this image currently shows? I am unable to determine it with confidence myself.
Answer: 440 mL
